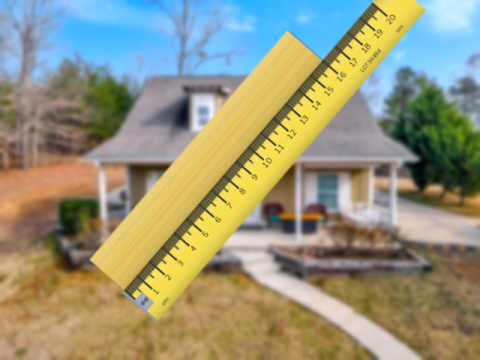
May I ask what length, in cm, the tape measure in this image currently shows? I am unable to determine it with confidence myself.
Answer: 16 cm
